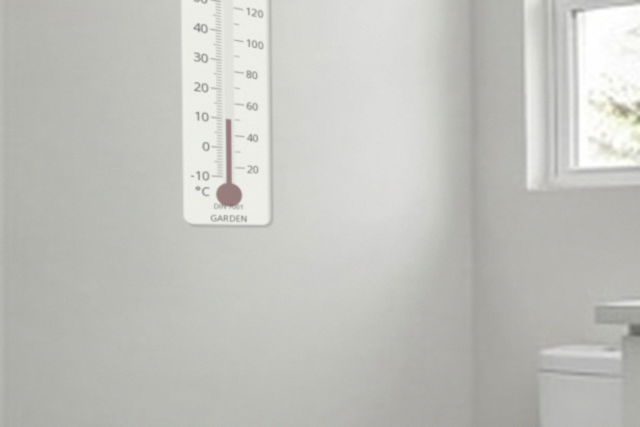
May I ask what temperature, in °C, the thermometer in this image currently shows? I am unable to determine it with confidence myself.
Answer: 10 °C
